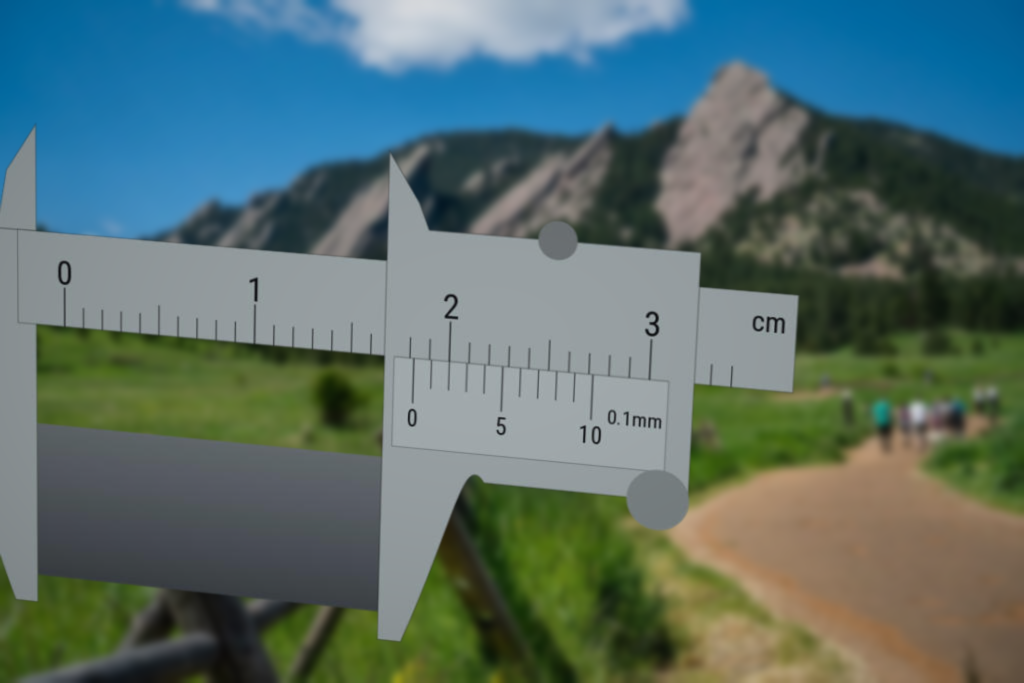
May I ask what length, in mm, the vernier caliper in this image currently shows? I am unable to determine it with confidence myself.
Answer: 18.2 mm
